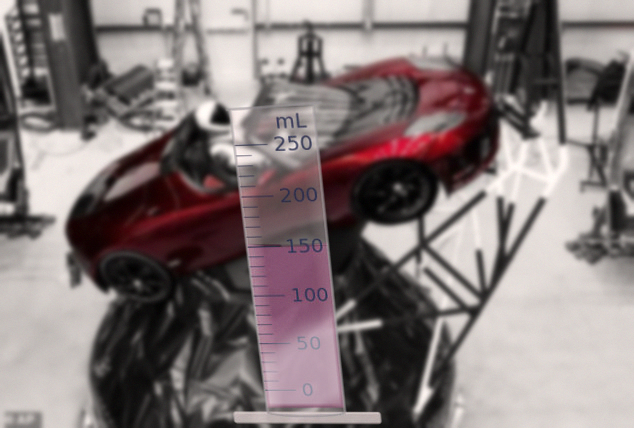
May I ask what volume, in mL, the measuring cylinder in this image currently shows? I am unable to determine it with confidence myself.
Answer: 150 mL
